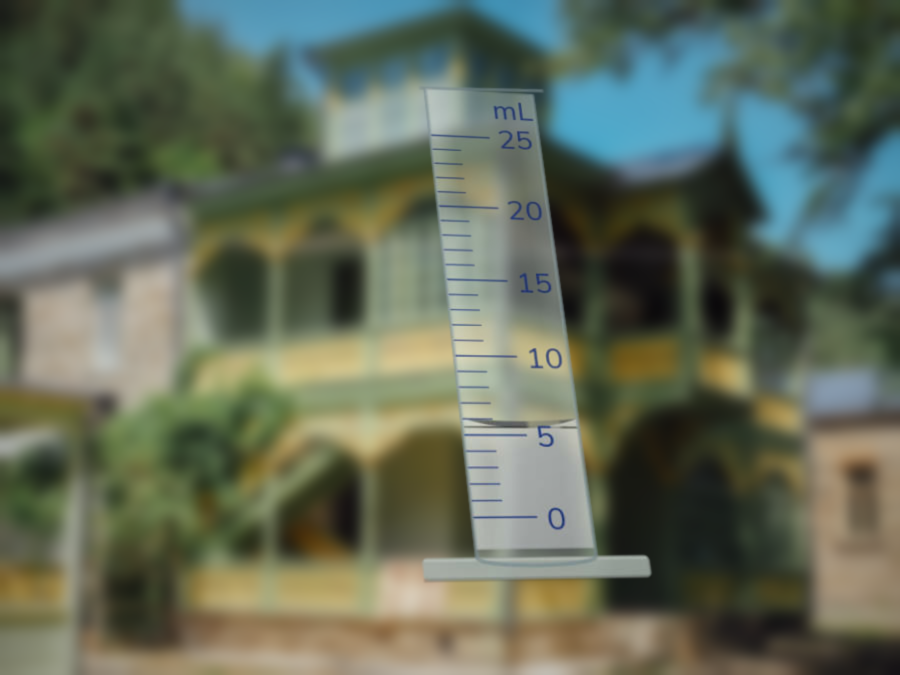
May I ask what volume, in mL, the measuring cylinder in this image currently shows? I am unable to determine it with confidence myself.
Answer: 5.5 mL
